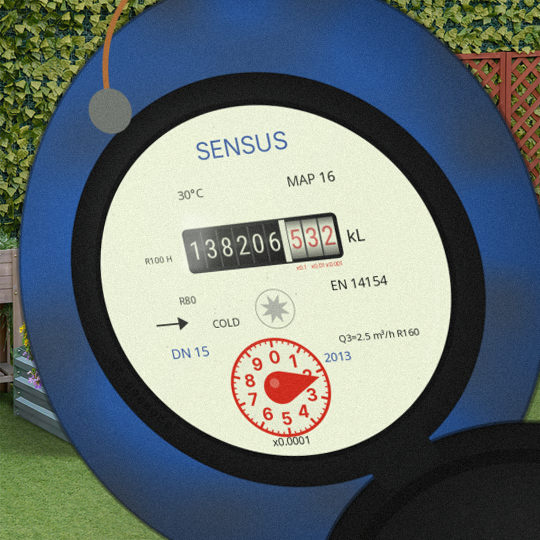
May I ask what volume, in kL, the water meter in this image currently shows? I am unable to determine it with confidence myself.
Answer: 138206.5322 kL
